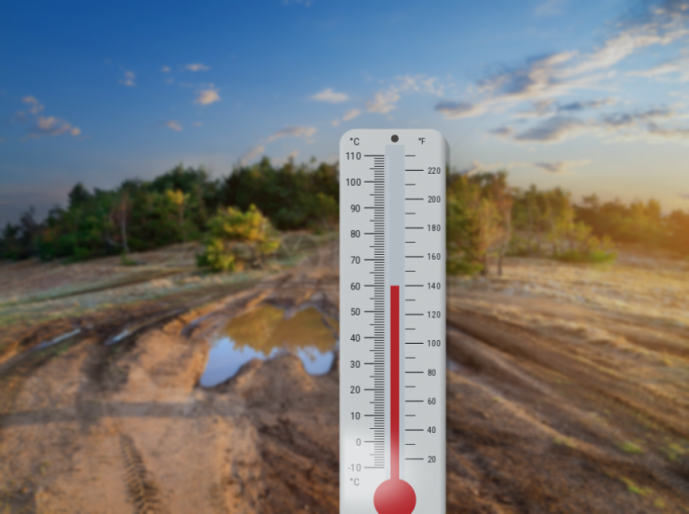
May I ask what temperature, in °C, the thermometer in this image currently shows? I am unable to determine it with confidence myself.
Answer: 60 °C
